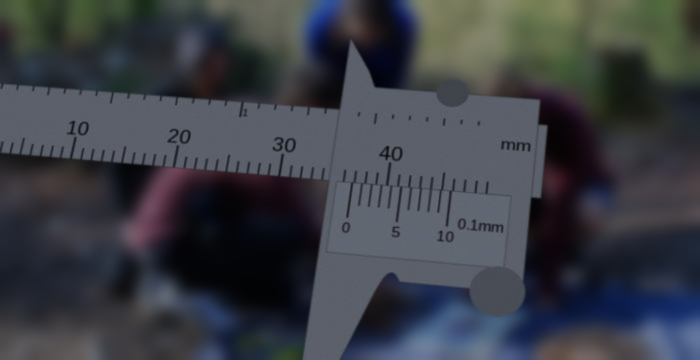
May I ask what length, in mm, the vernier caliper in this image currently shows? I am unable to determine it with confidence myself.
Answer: 36.8 mm
